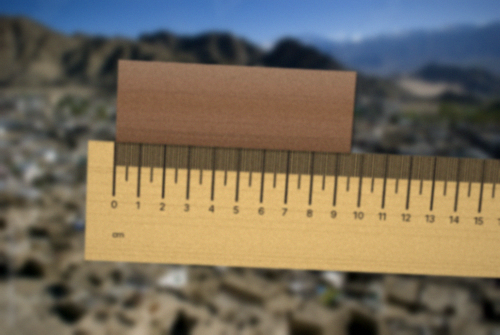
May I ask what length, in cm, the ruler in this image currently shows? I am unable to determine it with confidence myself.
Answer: 9.5 cm
